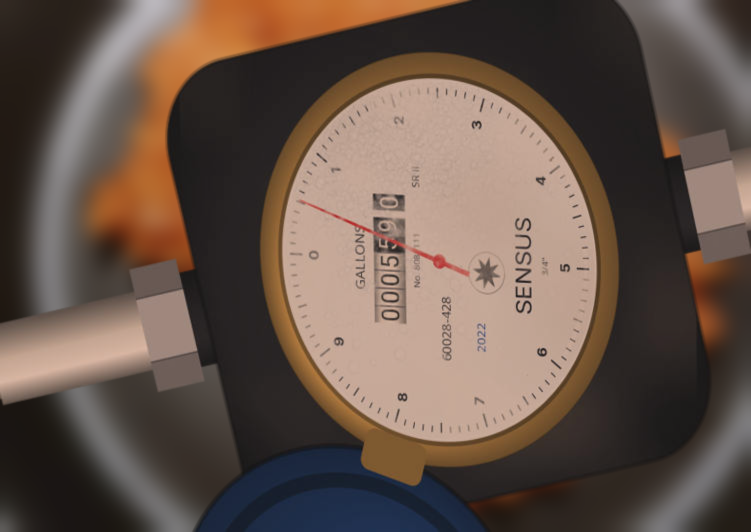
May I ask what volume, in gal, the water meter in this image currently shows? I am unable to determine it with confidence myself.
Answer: 5590.5 gal
